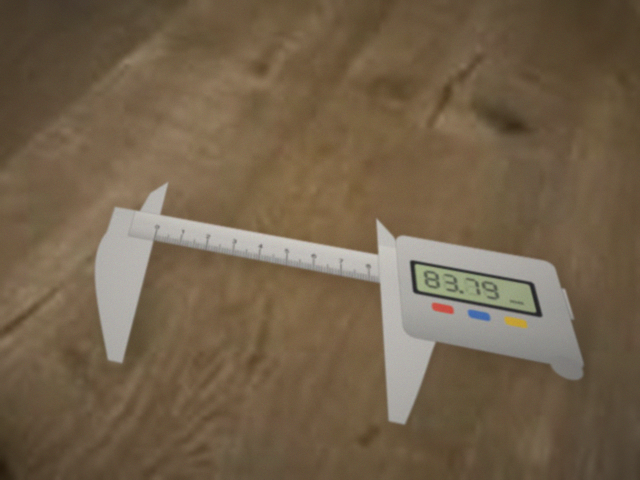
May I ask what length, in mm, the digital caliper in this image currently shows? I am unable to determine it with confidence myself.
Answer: 83.79 mm
